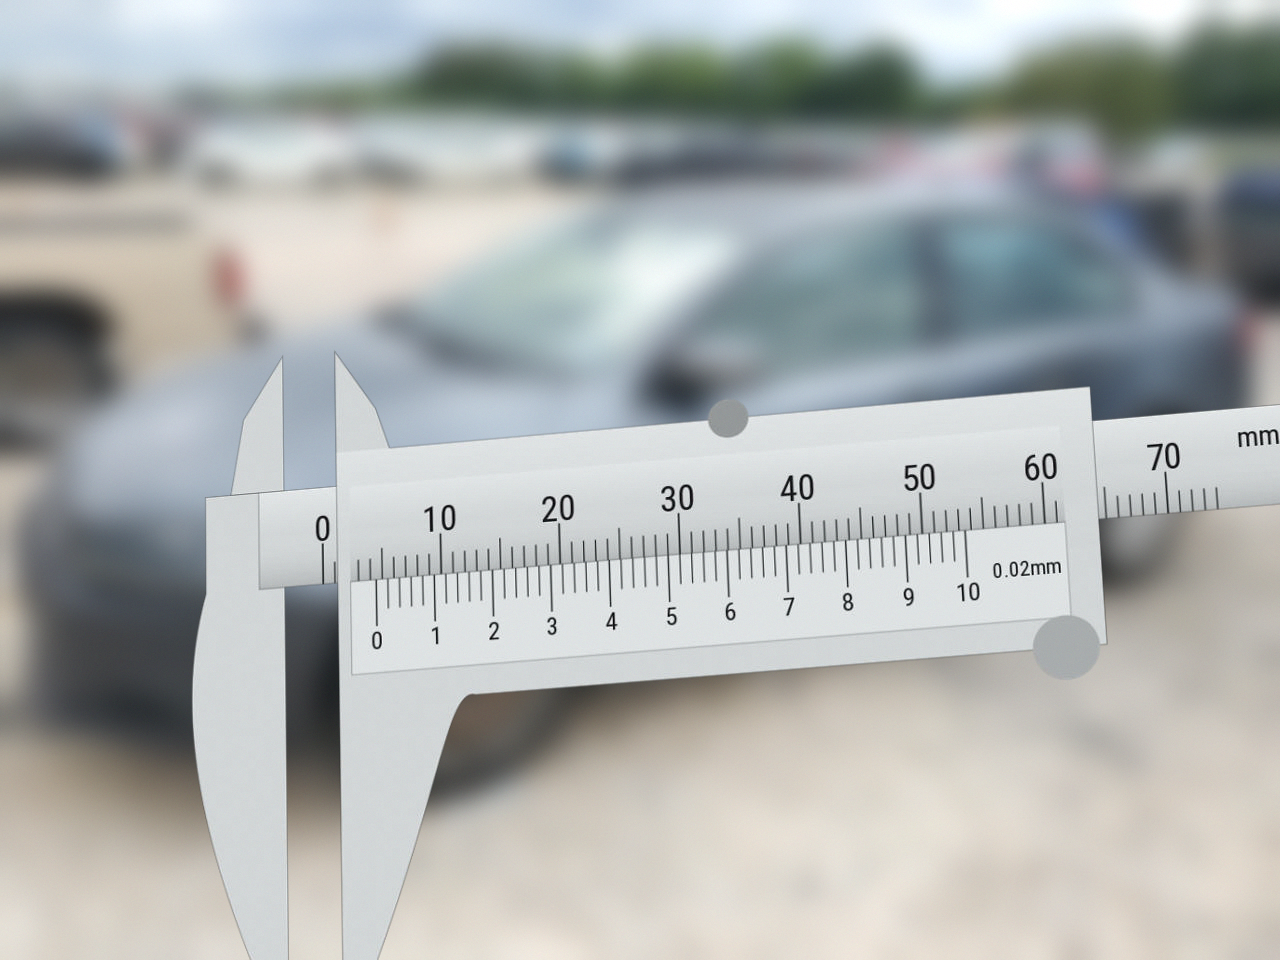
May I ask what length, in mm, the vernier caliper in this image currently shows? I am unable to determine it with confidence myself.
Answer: 4.5 mm
